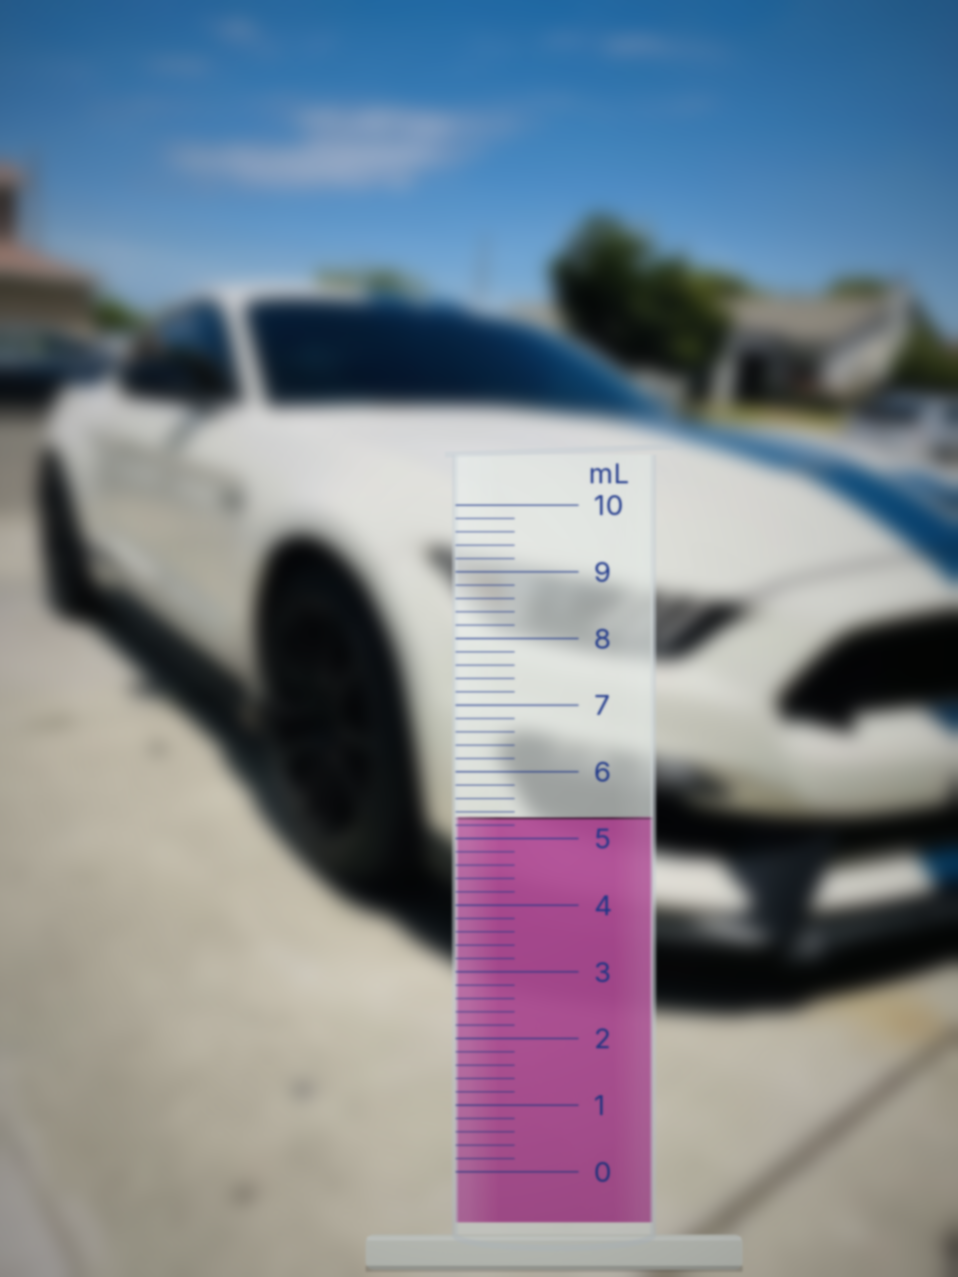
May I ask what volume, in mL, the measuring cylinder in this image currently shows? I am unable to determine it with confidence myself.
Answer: 5.3 mL
